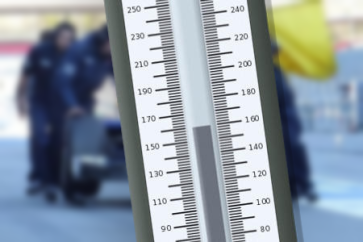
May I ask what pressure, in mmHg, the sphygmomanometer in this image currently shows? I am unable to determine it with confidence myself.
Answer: 160 mmHg
